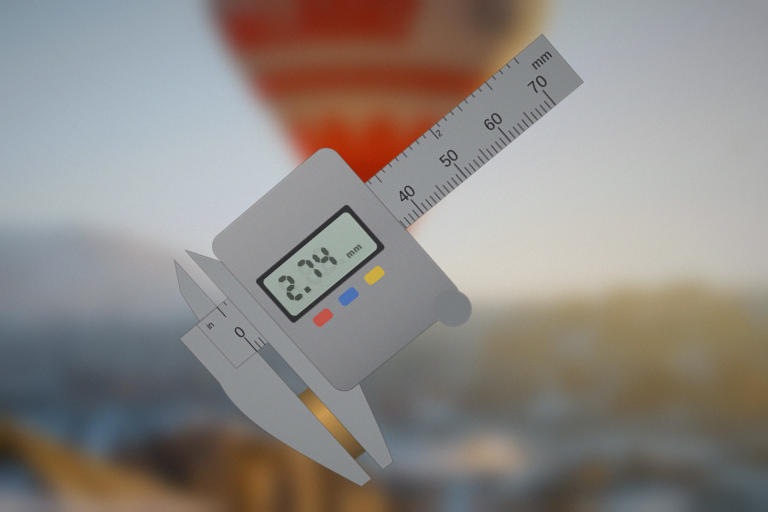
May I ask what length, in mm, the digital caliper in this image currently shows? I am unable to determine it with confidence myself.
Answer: 2.74 mm
